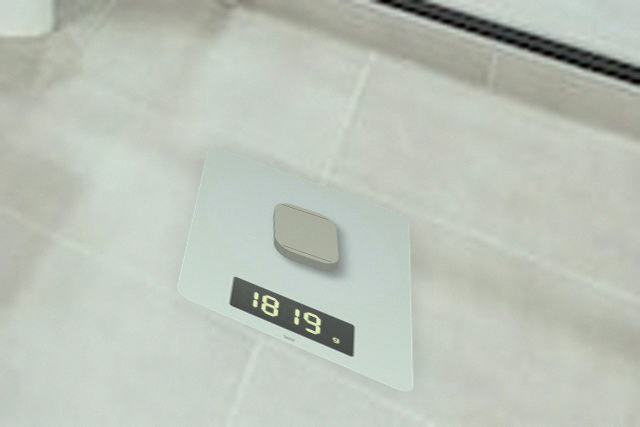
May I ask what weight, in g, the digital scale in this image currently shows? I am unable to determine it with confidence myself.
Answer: 1819 g
